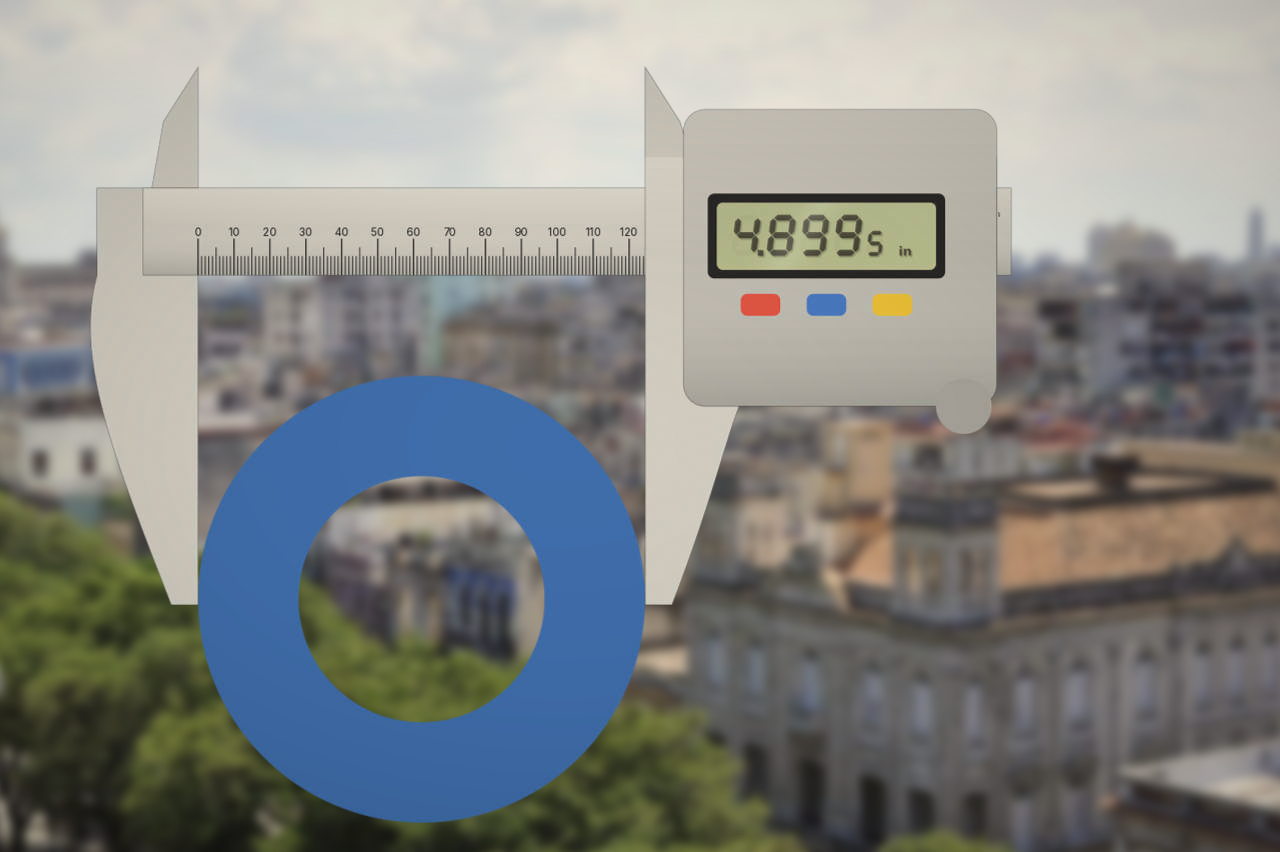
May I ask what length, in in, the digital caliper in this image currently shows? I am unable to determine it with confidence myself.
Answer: 4.8995 in
